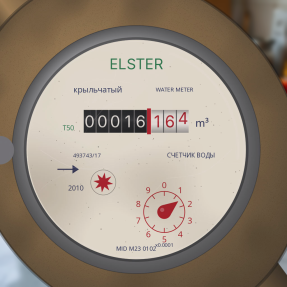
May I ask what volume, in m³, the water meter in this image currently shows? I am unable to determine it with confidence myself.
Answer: 16.1641 m³
